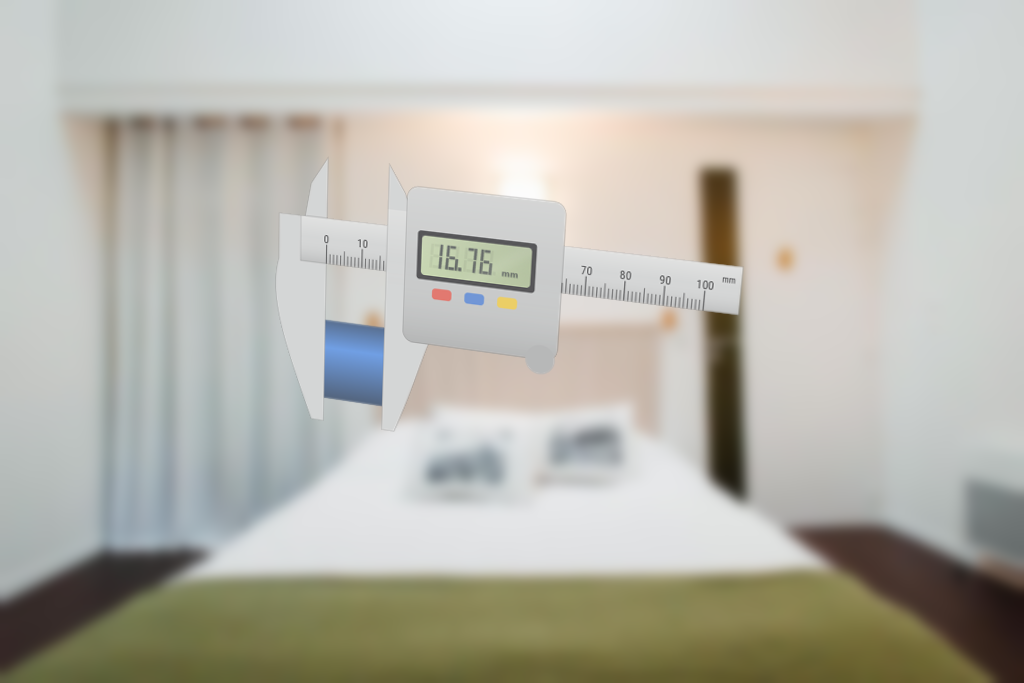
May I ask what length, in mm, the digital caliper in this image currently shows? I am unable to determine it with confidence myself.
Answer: 16.76 mm
